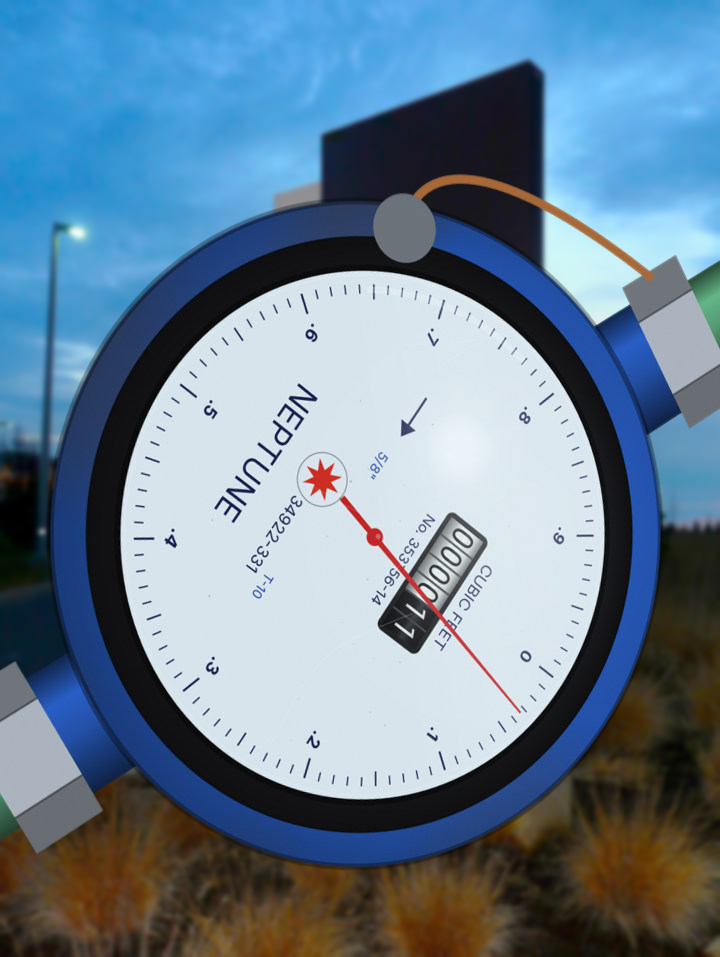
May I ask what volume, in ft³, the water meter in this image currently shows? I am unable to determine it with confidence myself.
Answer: 11.03 ft³
